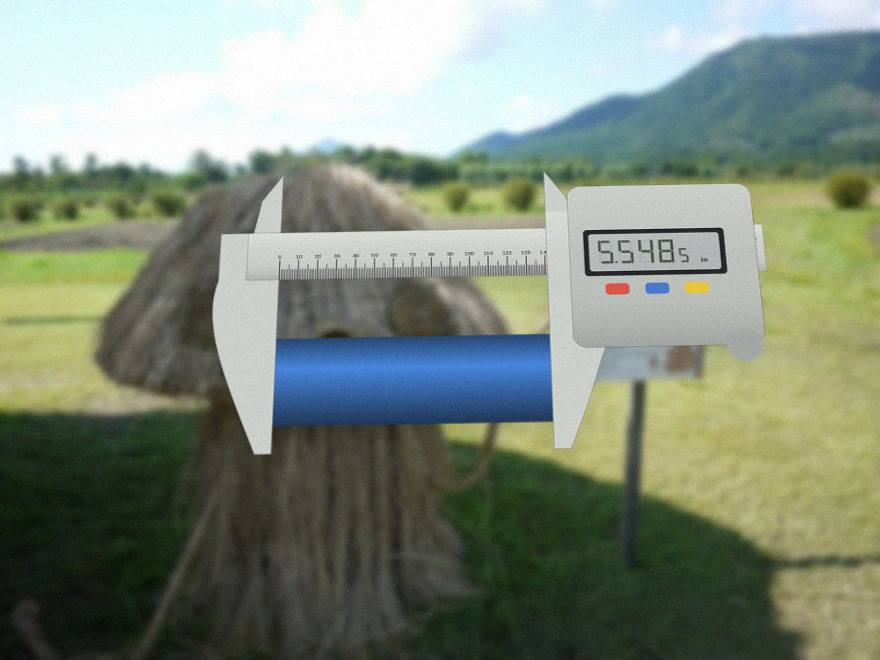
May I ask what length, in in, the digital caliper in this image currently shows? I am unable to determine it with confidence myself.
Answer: 5.5485 in
